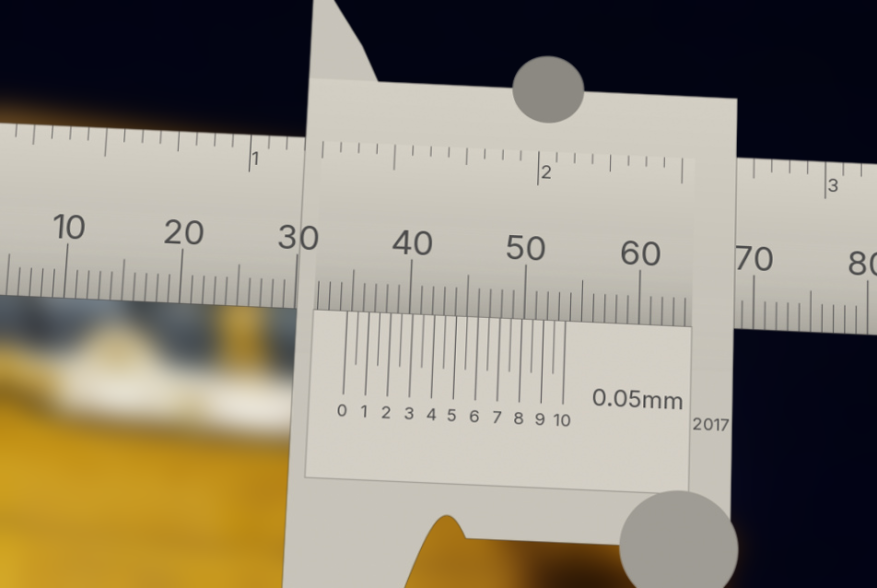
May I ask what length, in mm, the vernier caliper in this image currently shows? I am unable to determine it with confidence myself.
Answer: 34.6 mm
